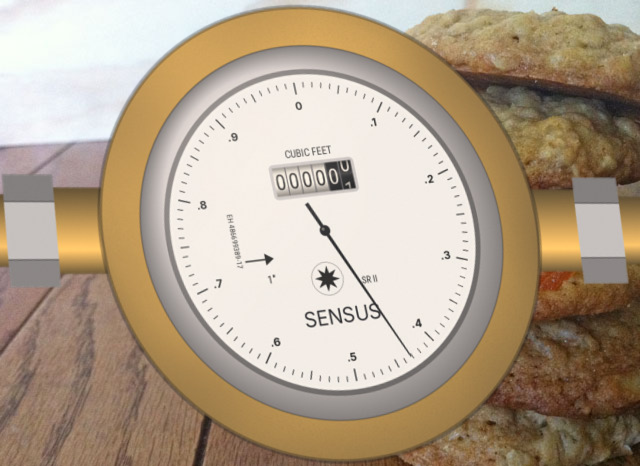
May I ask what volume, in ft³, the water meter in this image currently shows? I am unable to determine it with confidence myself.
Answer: 0.43 ft³
